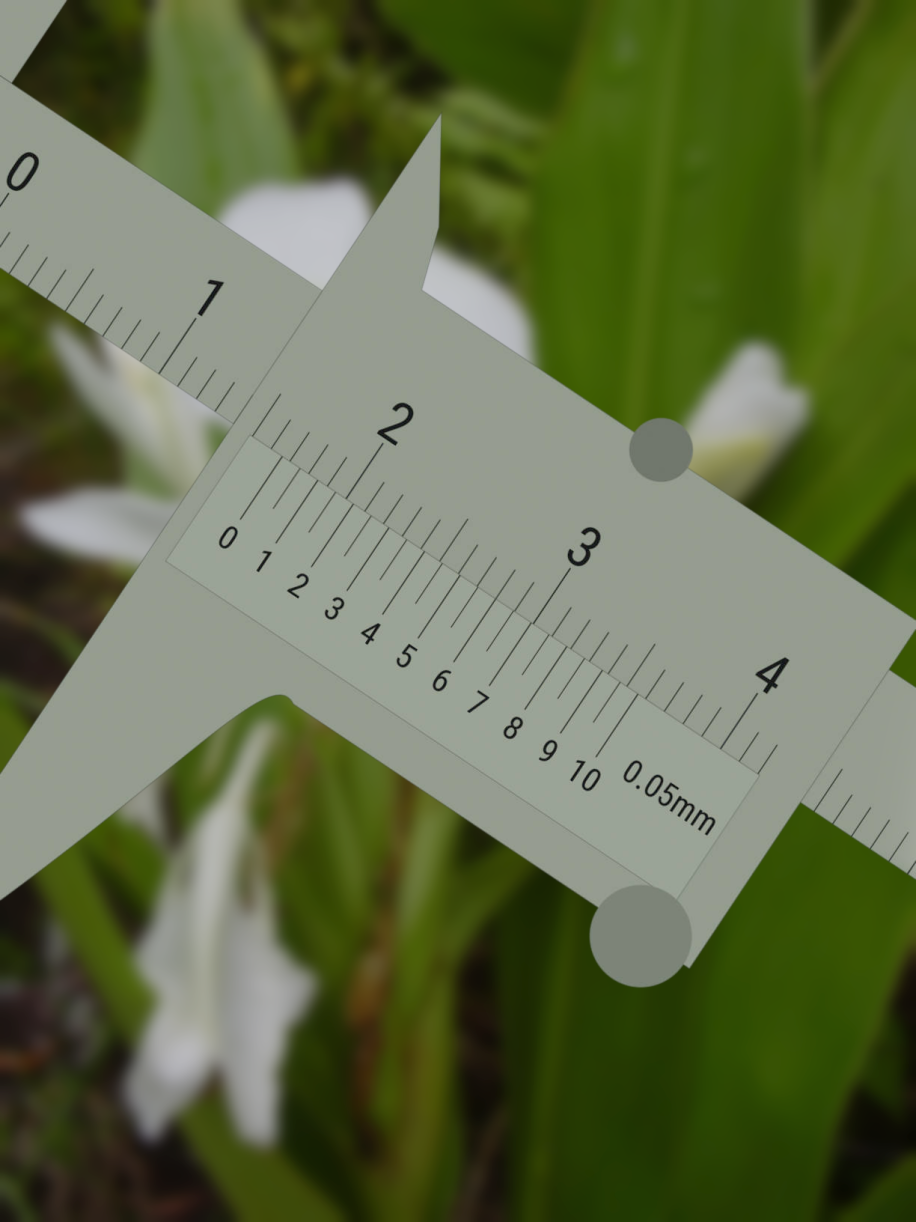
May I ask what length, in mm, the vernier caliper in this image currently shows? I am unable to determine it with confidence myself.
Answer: 16.6 mm
